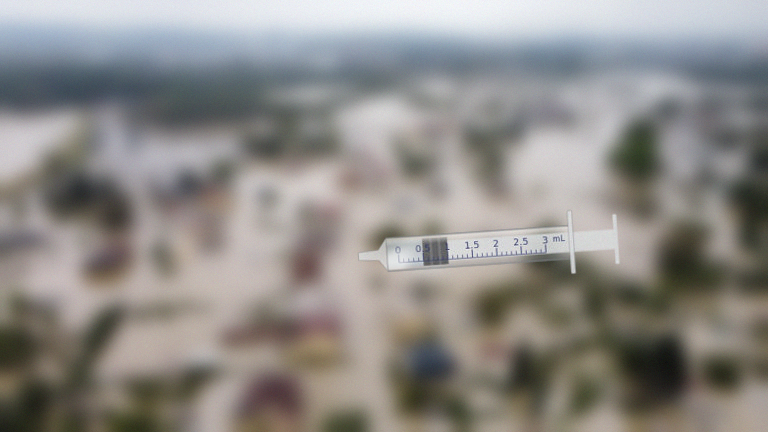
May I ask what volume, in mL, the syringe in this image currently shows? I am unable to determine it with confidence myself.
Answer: 0.5 mL
